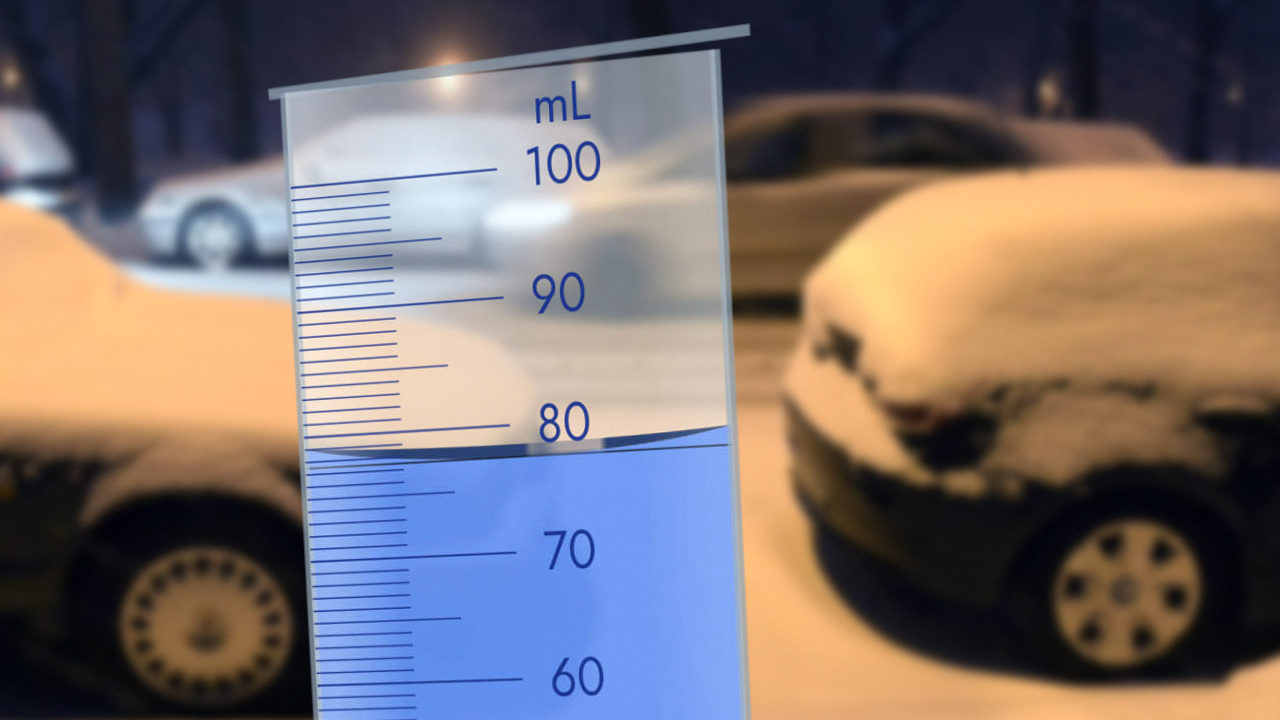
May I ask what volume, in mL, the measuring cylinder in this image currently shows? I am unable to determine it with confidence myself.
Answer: 77.5 mL
